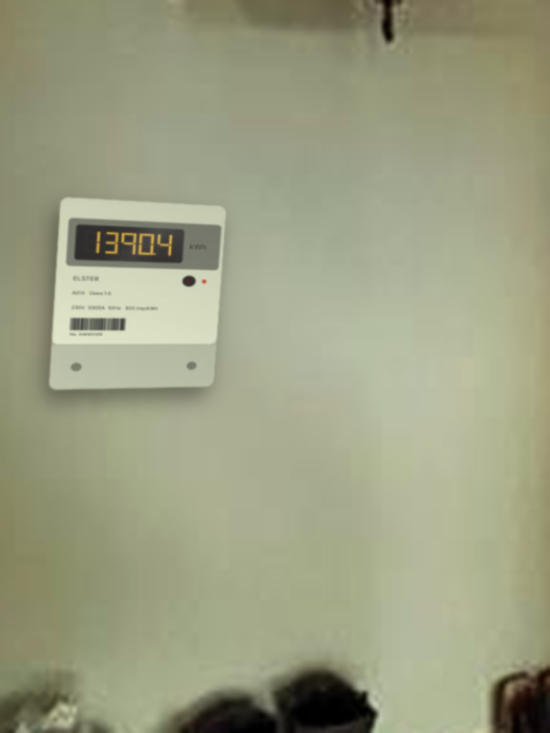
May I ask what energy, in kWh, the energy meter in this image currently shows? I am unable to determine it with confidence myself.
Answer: 1390.4 kWh
